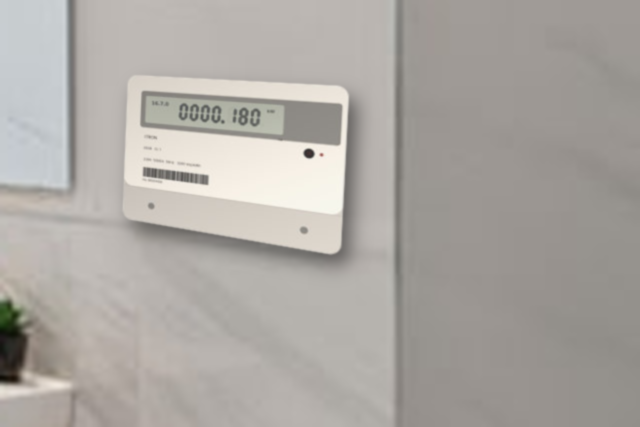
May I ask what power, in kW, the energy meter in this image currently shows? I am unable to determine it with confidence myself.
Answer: 0.180 kW
